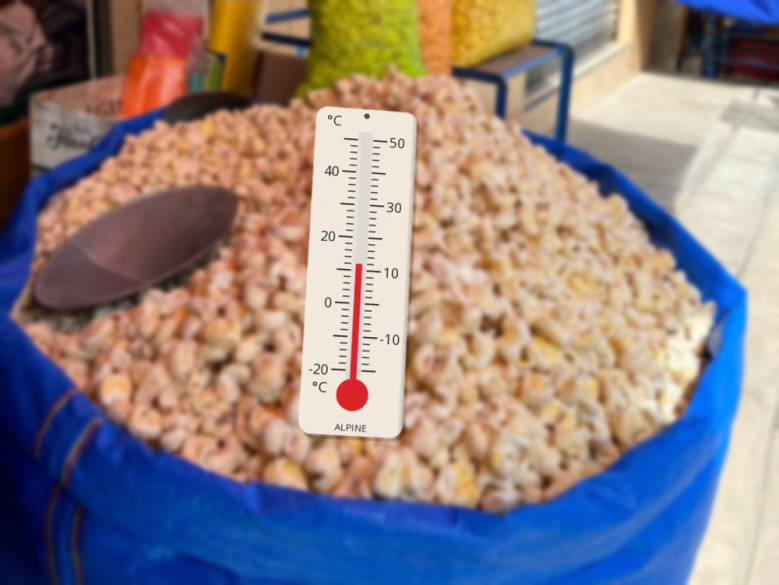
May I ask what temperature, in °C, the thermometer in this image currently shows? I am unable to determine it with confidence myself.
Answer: 12 °C
